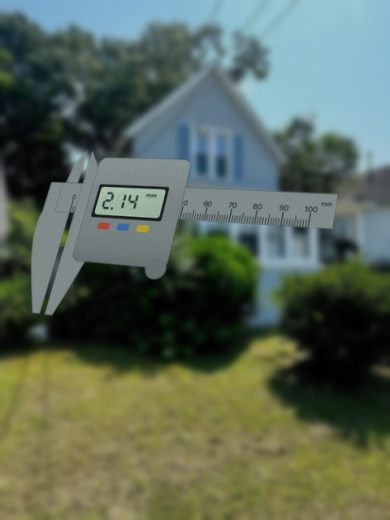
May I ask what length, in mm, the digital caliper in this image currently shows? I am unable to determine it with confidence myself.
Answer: 2.14 mm
